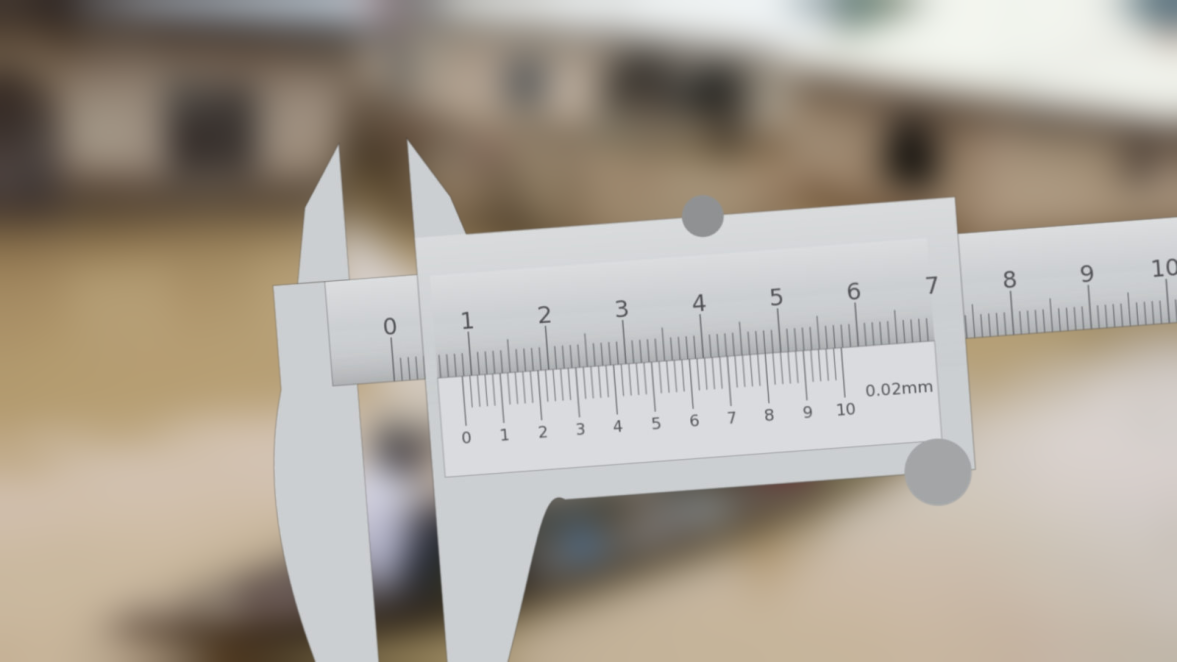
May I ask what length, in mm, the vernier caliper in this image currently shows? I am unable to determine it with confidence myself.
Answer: 8.8 mm
